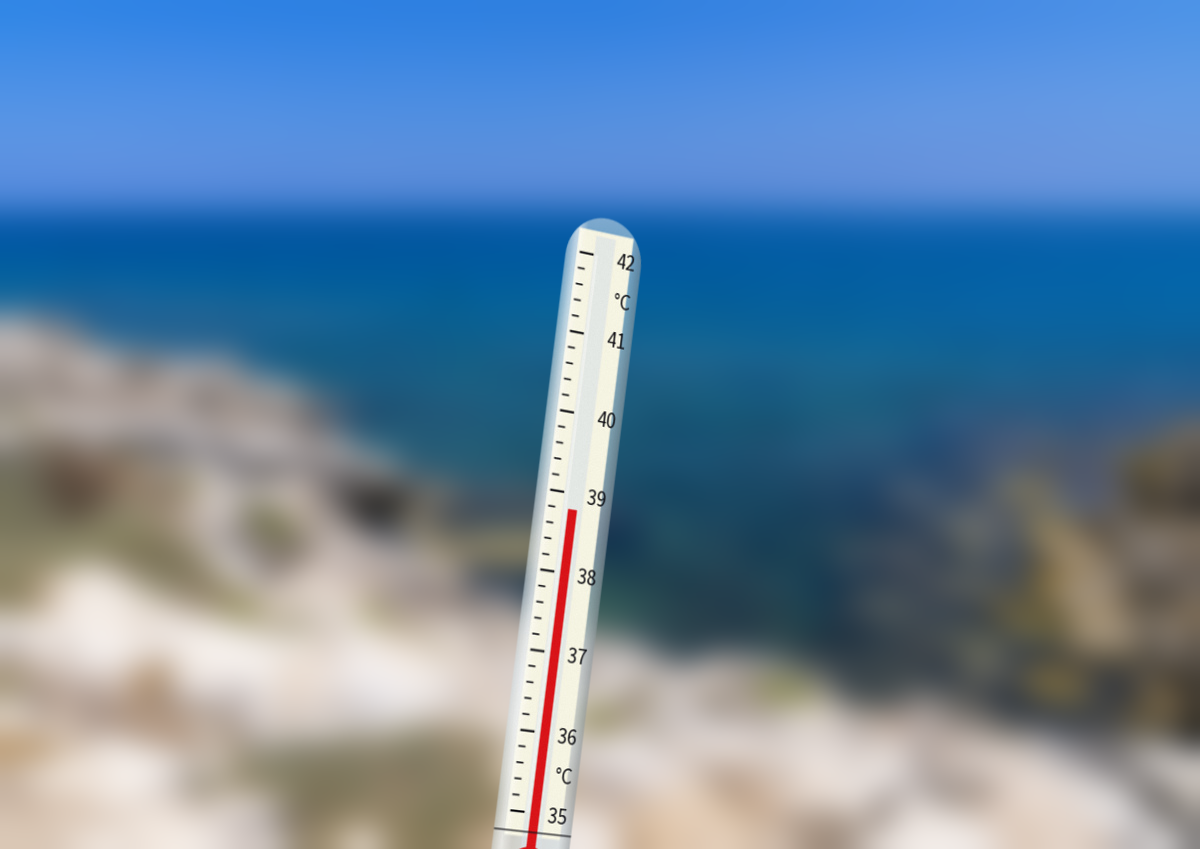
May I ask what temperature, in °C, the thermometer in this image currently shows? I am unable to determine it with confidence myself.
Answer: 38.8 °C
